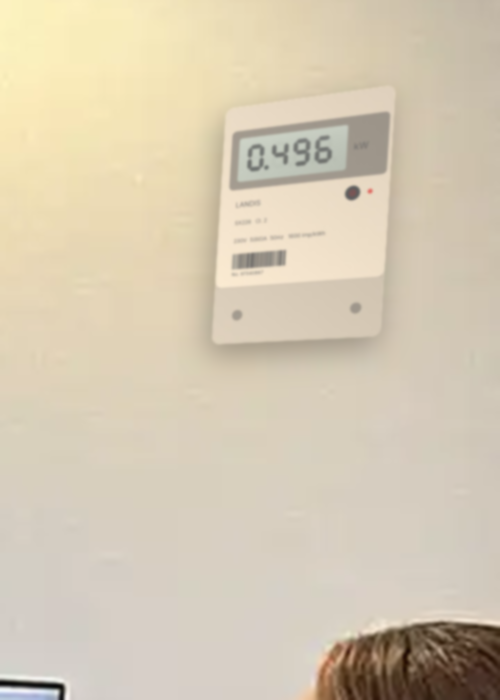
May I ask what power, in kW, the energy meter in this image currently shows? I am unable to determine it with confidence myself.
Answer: 0.496 kW
